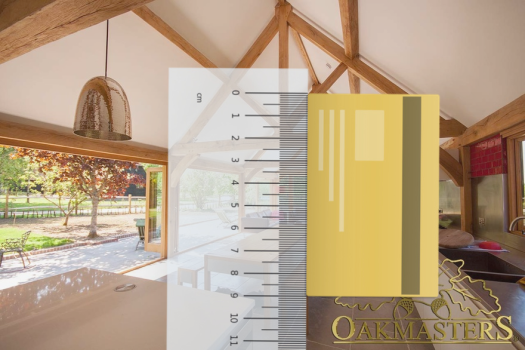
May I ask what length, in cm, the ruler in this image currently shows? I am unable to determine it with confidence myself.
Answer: 9 cm
